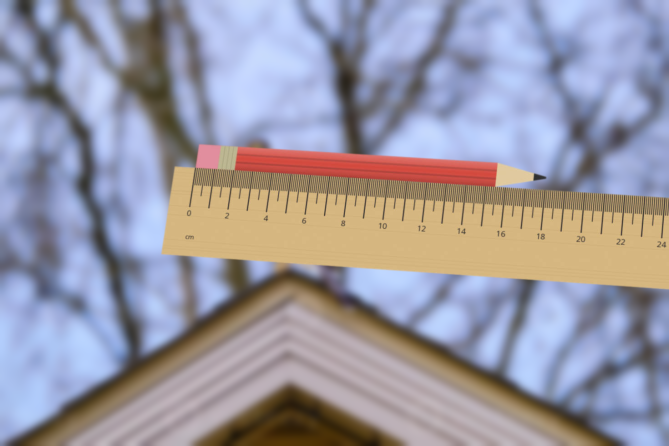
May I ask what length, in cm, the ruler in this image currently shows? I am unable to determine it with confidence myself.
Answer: 18 cm
